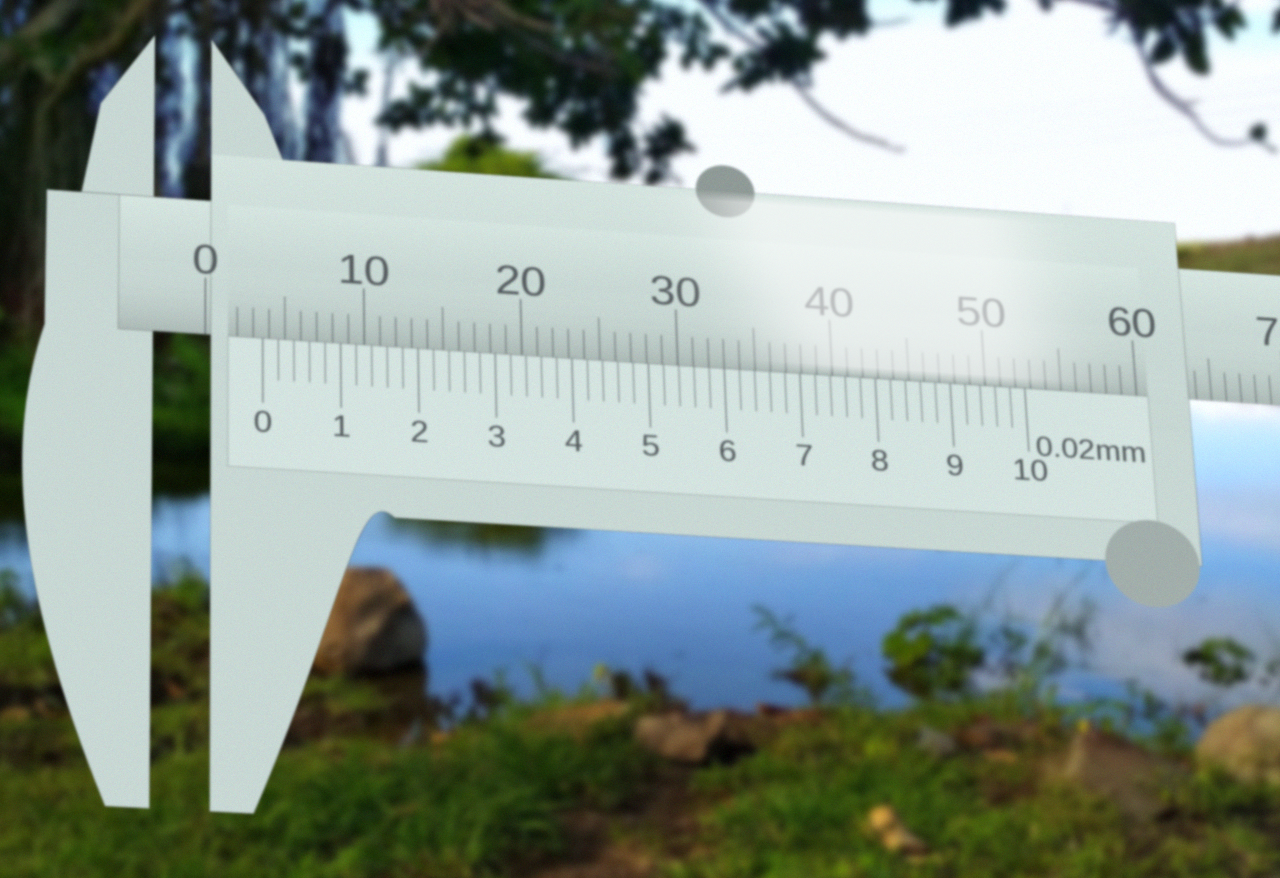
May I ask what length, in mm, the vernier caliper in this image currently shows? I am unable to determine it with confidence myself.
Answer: 3.6 mm
